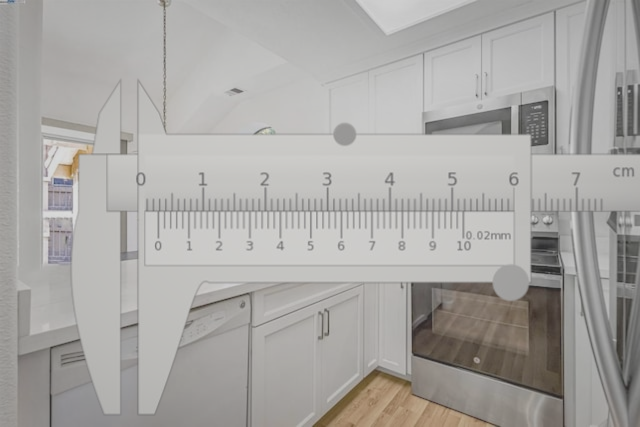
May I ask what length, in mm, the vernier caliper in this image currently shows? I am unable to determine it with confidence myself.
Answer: 2.8 mm
